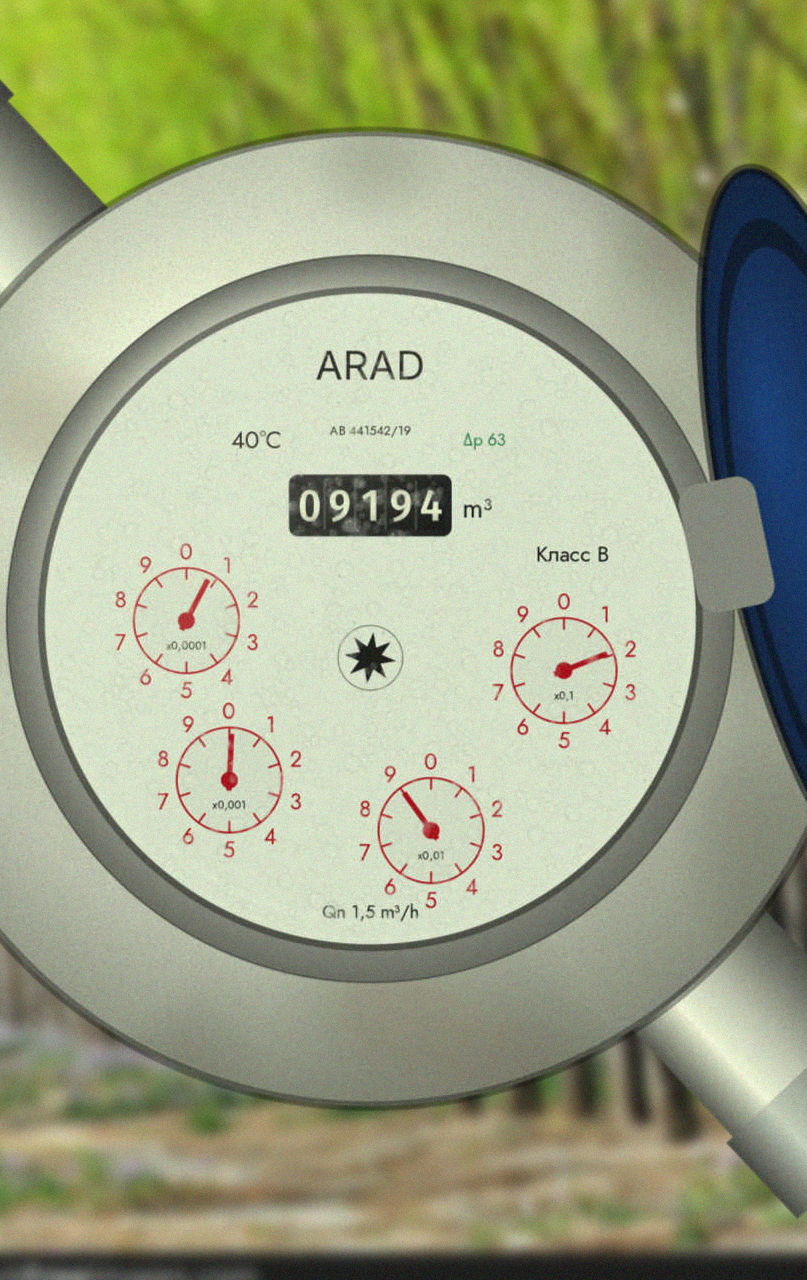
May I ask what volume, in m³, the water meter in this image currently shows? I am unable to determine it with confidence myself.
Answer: 9194.1900 m³
